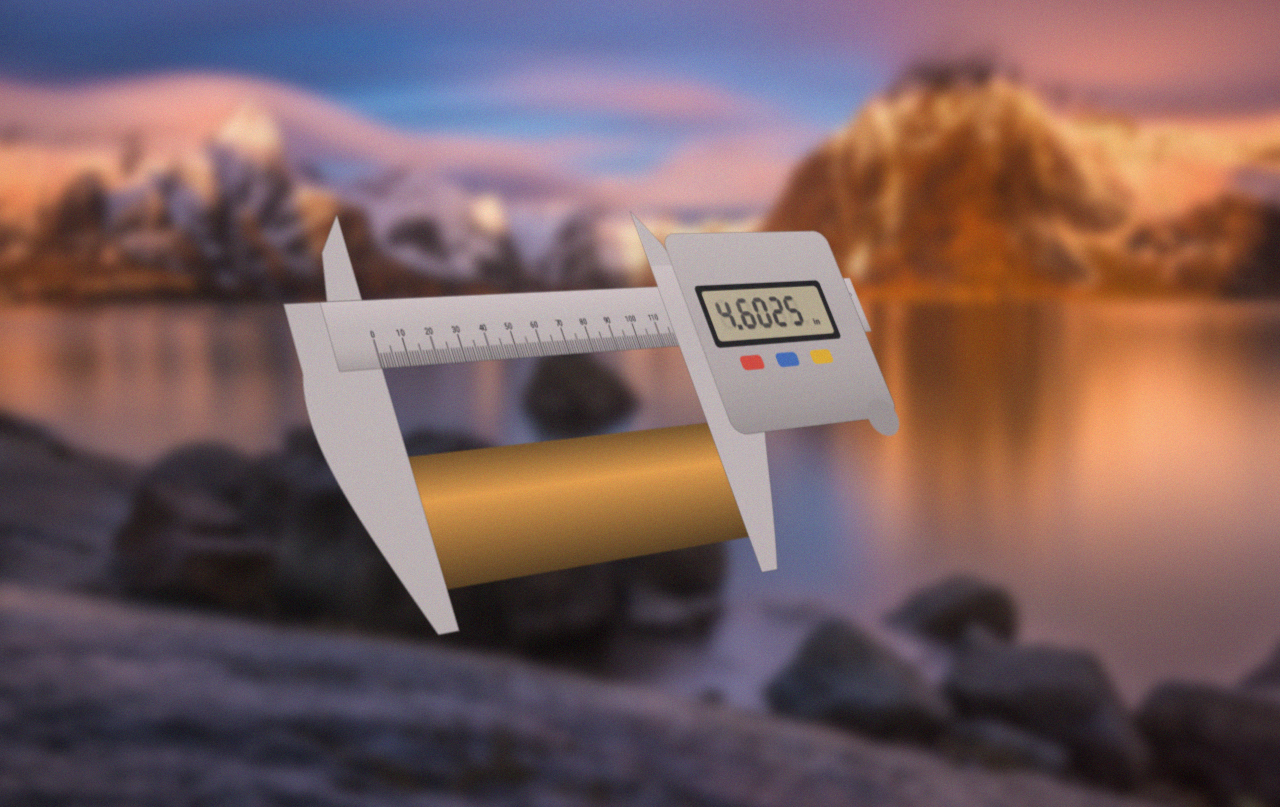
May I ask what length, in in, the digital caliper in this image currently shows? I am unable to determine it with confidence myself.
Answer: 4.6025 in
